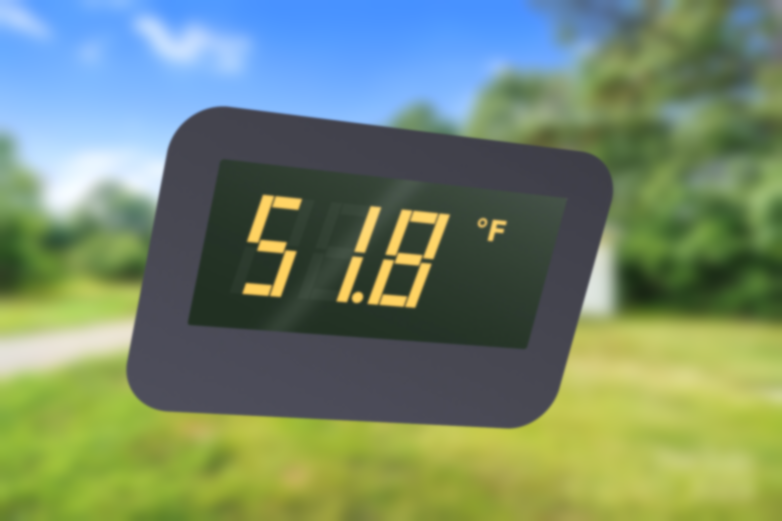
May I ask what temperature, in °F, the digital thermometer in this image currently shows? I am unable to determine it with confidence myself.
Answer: 51.8 °F
